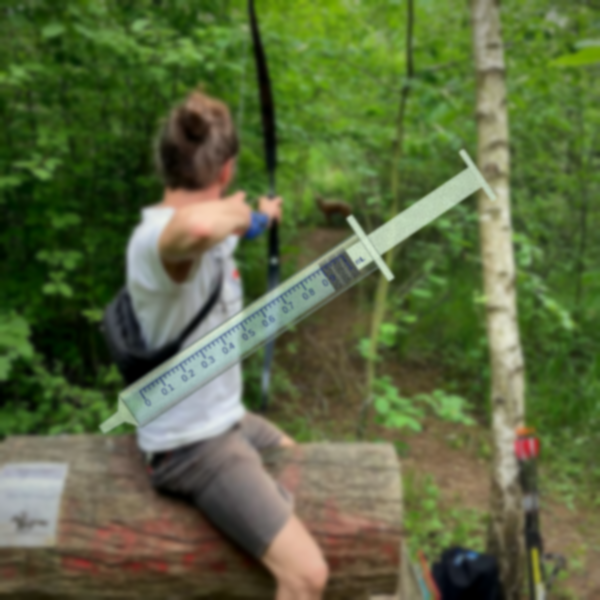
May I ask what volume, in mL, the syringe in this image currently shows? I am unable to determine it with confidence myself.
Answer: 0.9 mL
